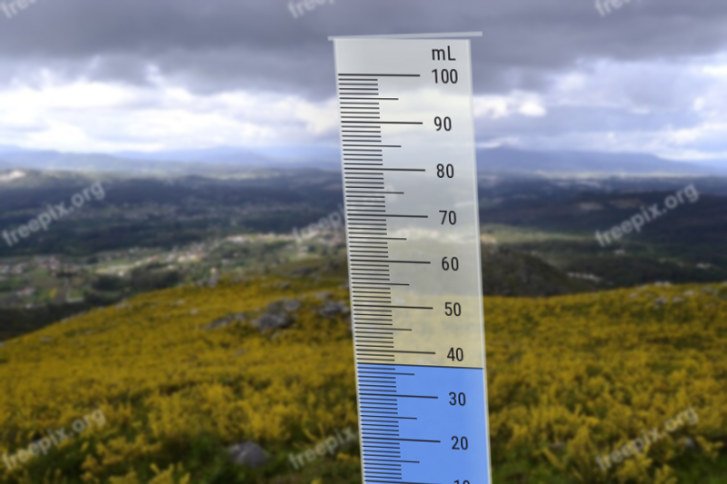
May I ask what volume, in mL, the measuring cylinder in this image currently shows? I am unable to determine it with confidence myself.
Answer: 37 mL
